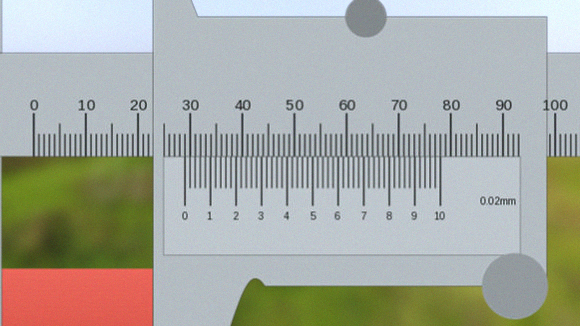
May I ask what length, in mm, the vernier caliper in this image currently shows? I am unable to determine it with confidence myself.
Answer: 29.0 mm
